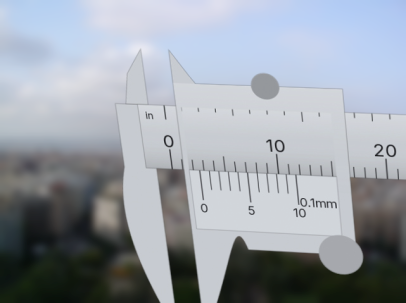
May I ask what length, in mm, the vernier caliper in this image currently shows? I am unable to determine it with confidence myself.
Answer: 2.6 mm
